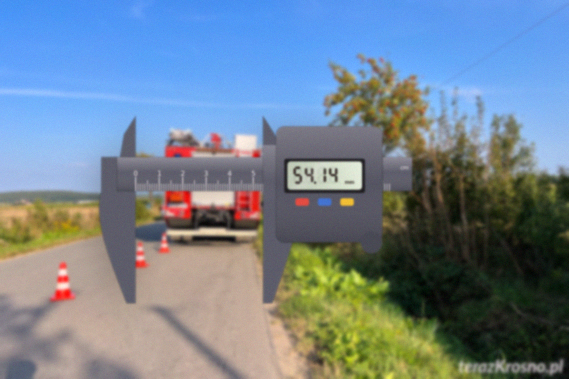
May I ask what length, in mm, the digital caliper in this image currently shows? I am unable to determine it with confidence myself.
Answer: 54.14 mm
